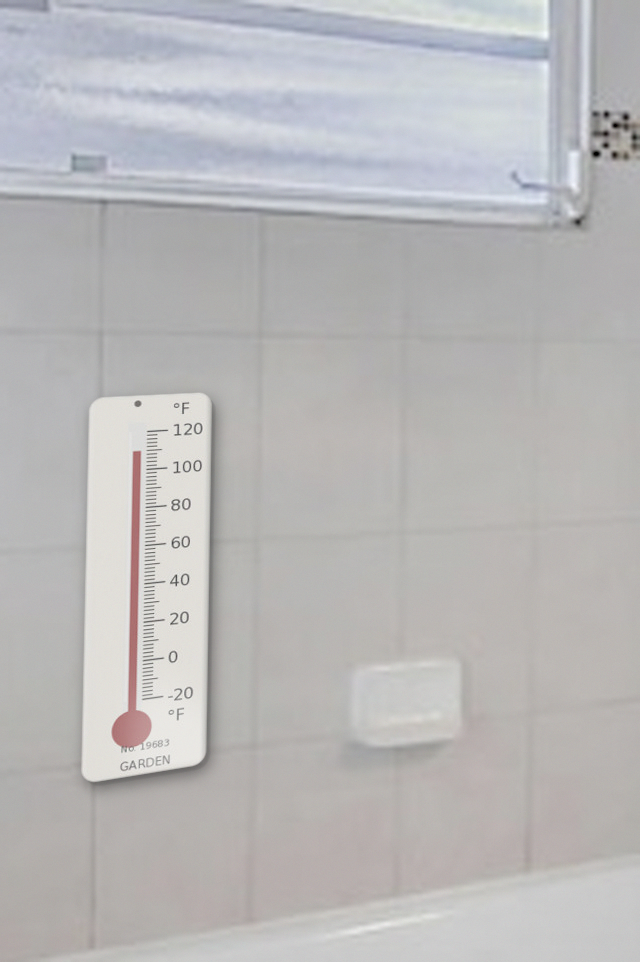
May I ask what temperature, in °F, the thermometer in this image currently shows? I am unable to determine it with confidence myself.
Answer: 110 °F
